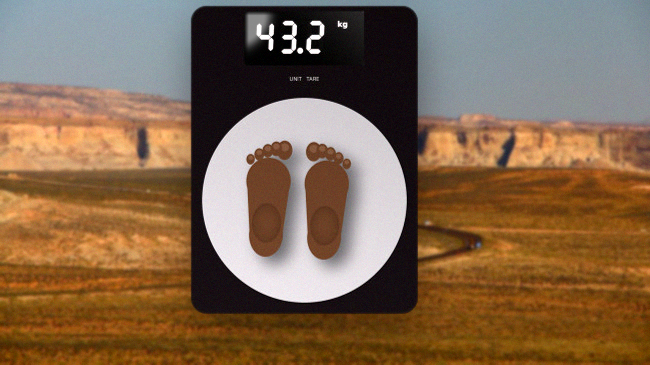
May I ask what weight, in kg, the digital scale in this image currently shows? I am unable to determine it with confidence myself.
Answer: 43.2 kg
